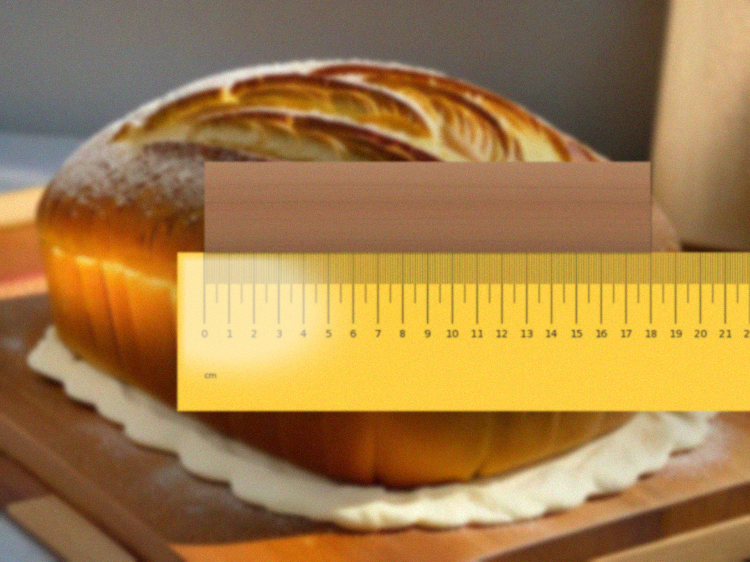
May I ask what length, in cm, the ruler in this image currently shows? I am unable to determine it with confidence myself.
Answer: 18 cm
